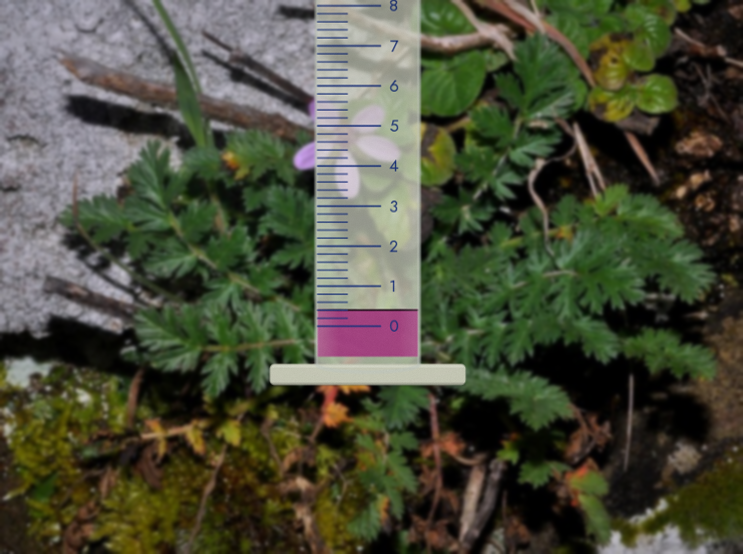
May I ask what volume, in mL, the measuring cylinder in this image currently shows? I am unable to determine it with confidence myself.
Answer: 0.4 mL
